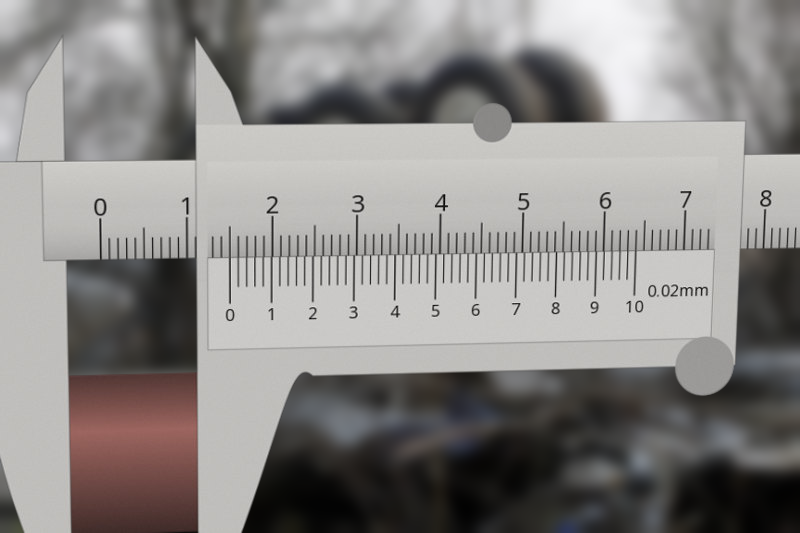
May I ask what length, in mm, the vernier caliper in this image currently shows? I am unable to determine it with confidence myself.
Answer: 15.0 mm
